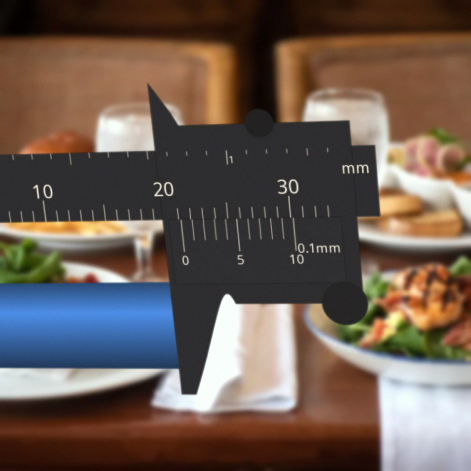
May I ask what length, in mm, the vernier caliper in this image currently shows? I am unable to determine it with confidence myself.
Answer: 21.2 mm
